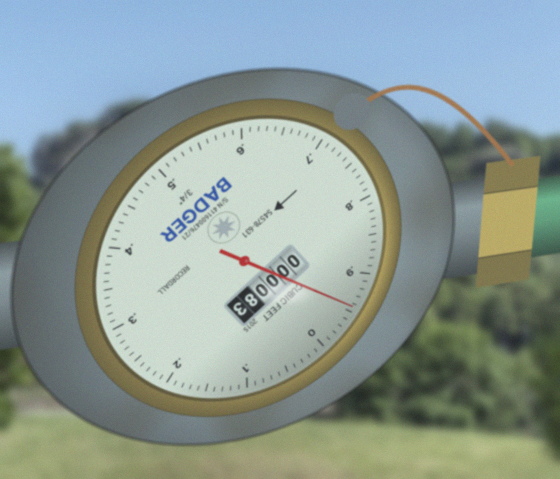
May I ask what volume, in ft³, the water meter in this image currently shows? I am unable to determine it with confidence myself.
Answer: 82.94 ft³
